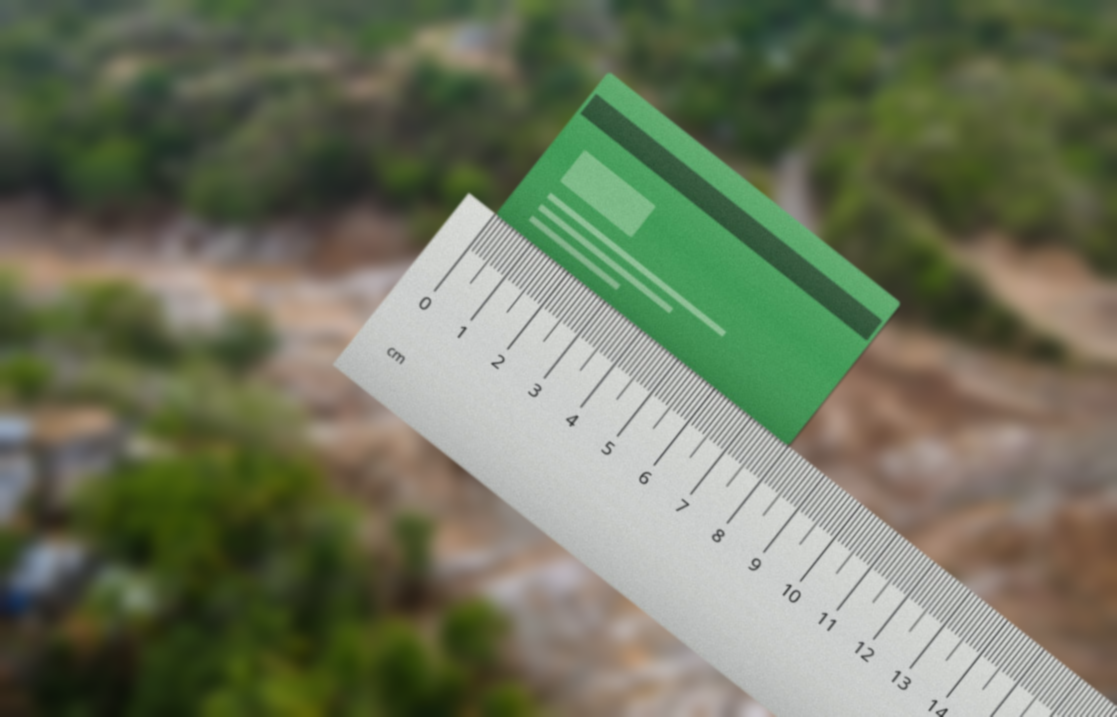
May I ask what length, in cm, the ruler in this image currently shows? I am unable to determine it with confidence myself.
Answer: 8 cm
